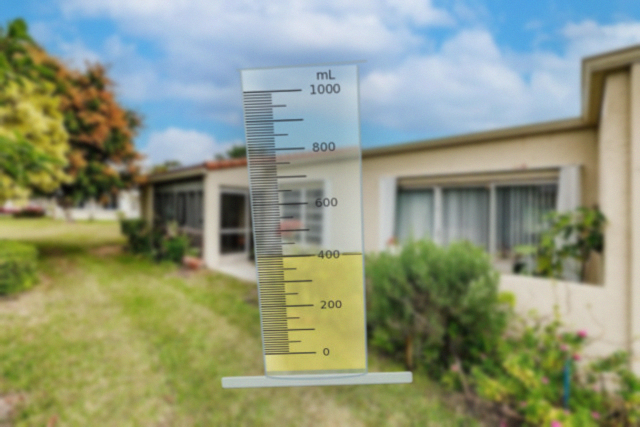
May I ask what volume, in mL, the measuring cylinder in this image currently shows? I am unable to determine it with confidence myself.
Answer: 400 mL
